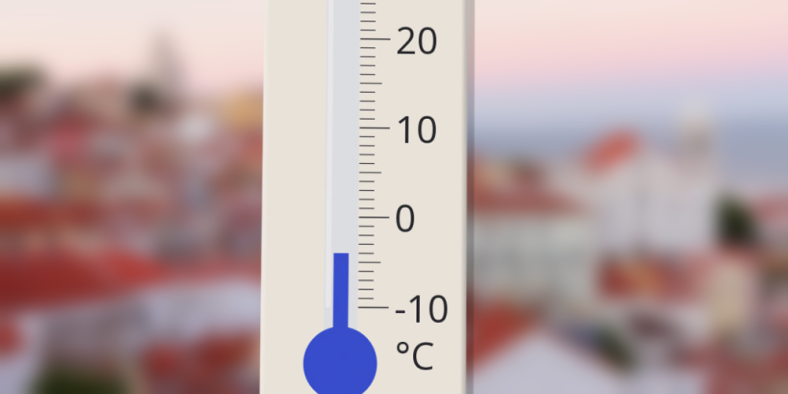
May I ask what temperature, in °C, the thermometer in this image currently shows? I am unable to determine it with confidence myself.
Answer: -4 °C
